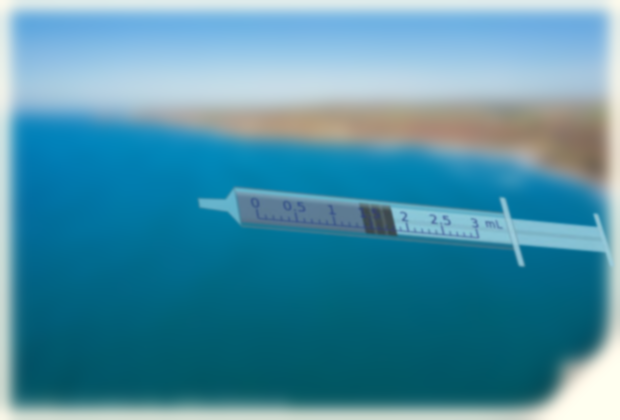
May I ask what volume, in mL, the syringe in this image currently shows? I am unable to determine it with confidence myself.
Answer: 1.4 mL
